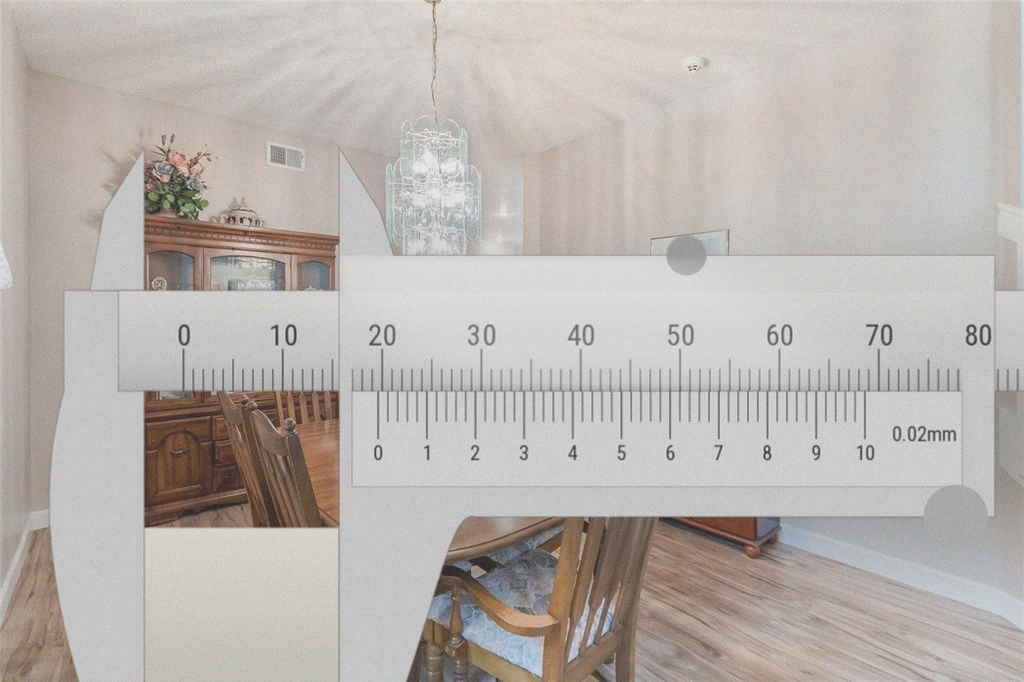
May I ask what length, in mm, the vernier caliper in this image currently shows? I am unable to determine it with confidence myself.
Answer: 19.6 mm
